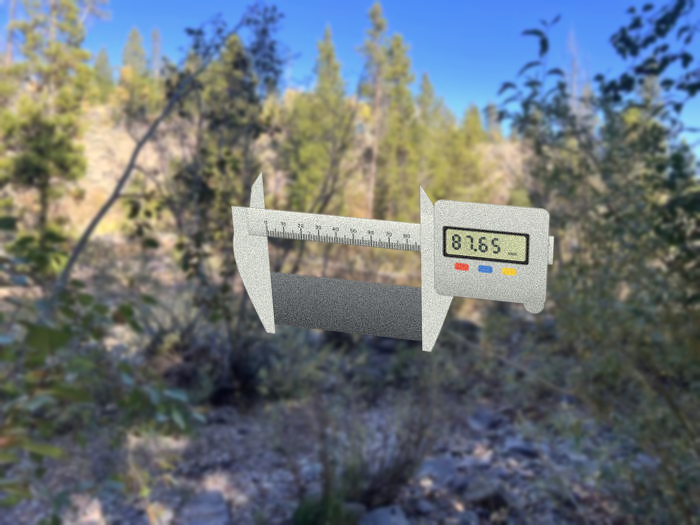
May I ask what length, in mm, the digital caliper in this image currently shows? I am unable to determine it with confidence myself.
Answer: 87.65 mm
